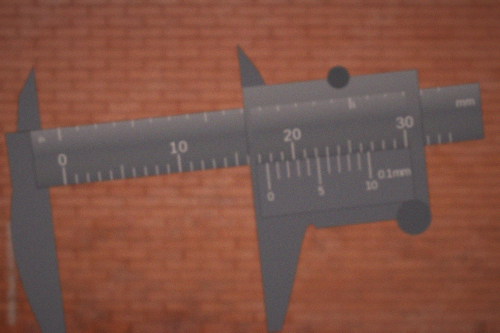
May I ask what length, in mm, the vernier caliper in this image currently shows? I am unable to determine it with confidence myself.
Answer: 17.6 mm
